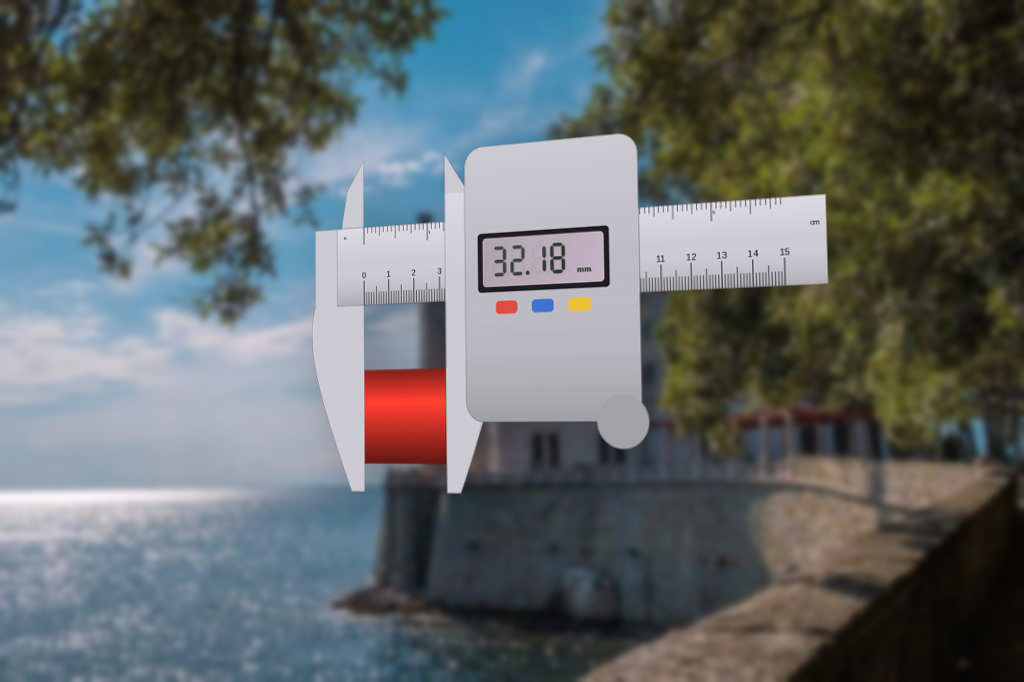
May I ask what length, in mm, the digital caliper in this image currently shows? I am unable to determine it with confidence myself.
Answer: 32.18 mm
